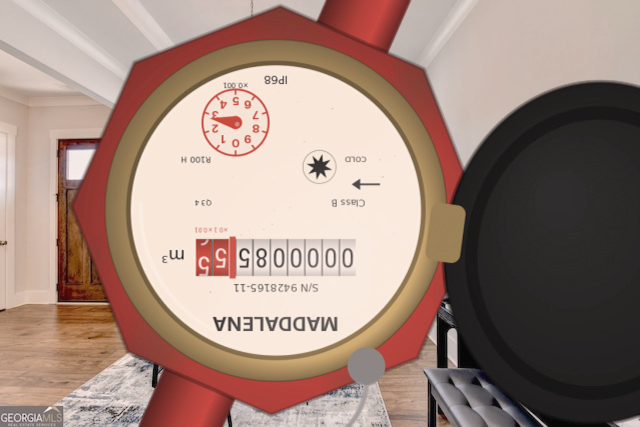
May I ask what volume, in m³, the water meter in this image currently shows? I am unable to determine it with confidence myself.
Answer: 85.552 m³
